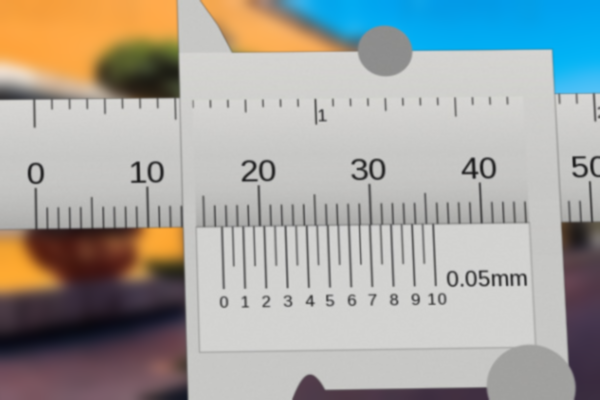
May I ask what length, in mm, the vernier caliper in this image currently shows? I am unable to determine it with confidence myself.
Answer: 16.6 mm
